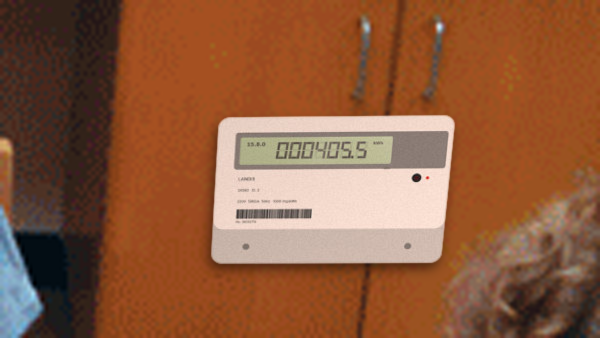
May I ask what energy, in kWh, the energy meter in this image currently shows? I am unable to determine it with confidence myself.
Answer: 405.5 kWh
